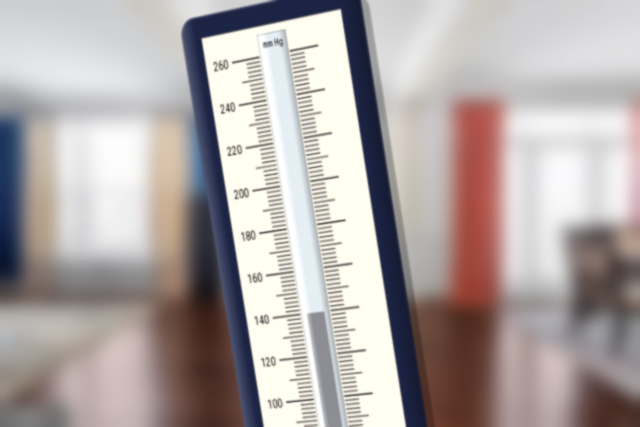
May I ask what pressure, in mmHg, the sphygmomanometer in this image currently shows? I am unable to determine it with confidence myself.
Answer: 140 mmHg
